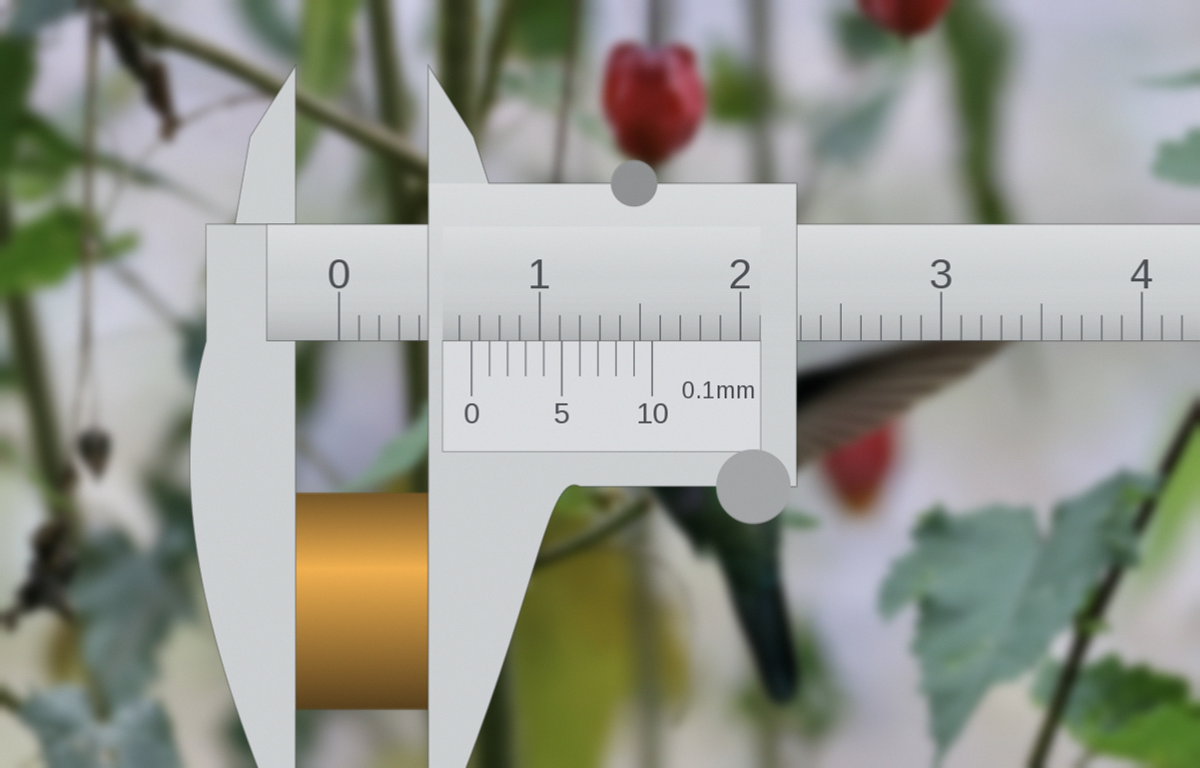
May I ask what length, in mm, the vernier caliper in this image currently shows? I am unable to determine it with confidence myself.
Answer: 6.6 mm
